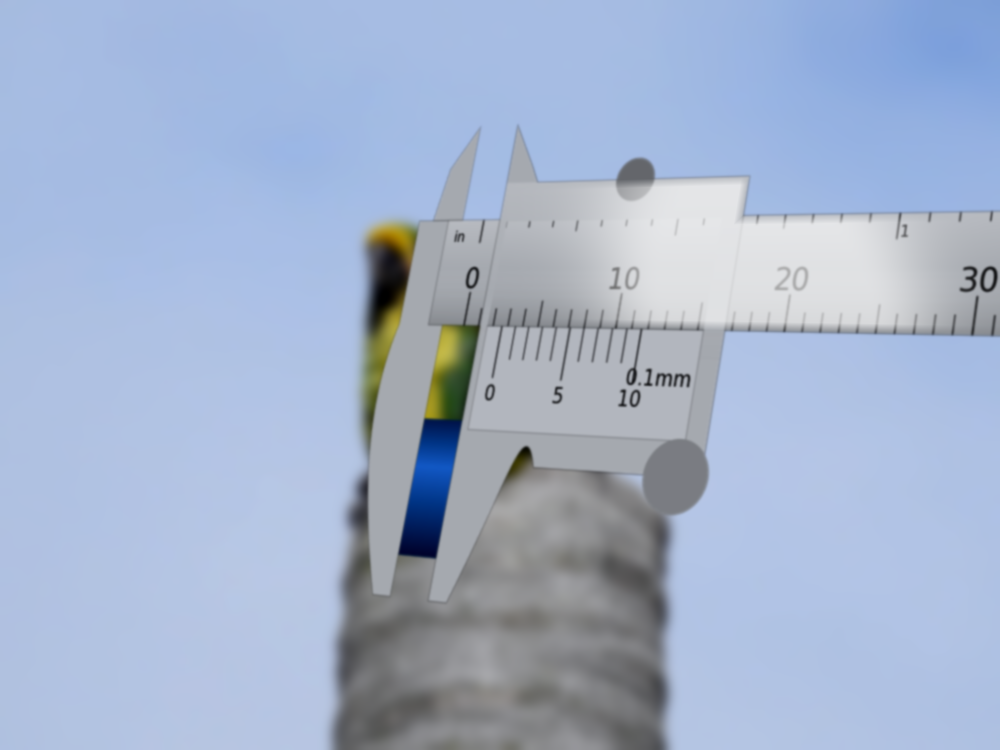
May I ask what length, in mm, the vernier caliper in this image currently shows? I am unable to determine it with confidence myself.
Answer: 2.6 mm
